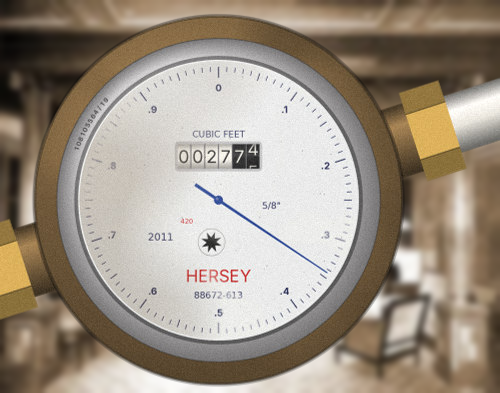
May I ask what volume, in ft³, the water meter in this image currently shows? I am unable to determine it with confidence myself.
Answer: 2774.34 ft³
